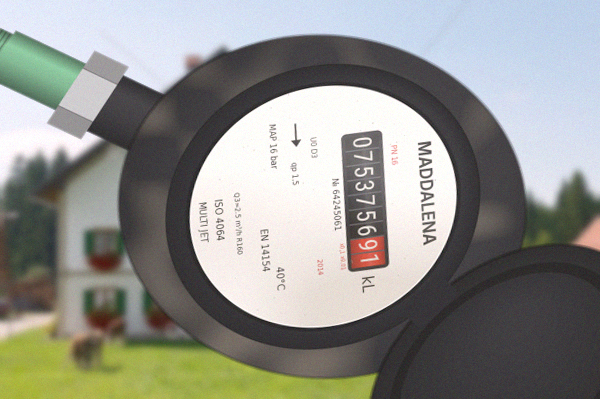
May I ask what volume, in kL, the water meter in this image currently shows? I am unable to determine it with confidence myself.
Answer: 753756.91 kL
